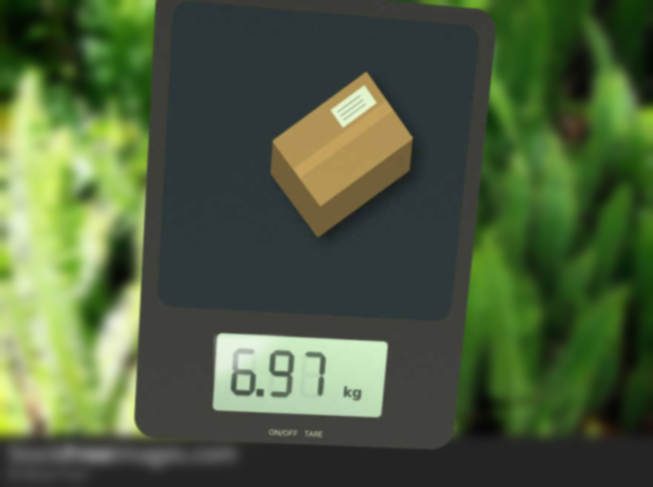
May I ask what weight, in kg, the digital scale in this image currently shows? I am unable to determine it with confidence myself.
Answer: 6.97 kg
